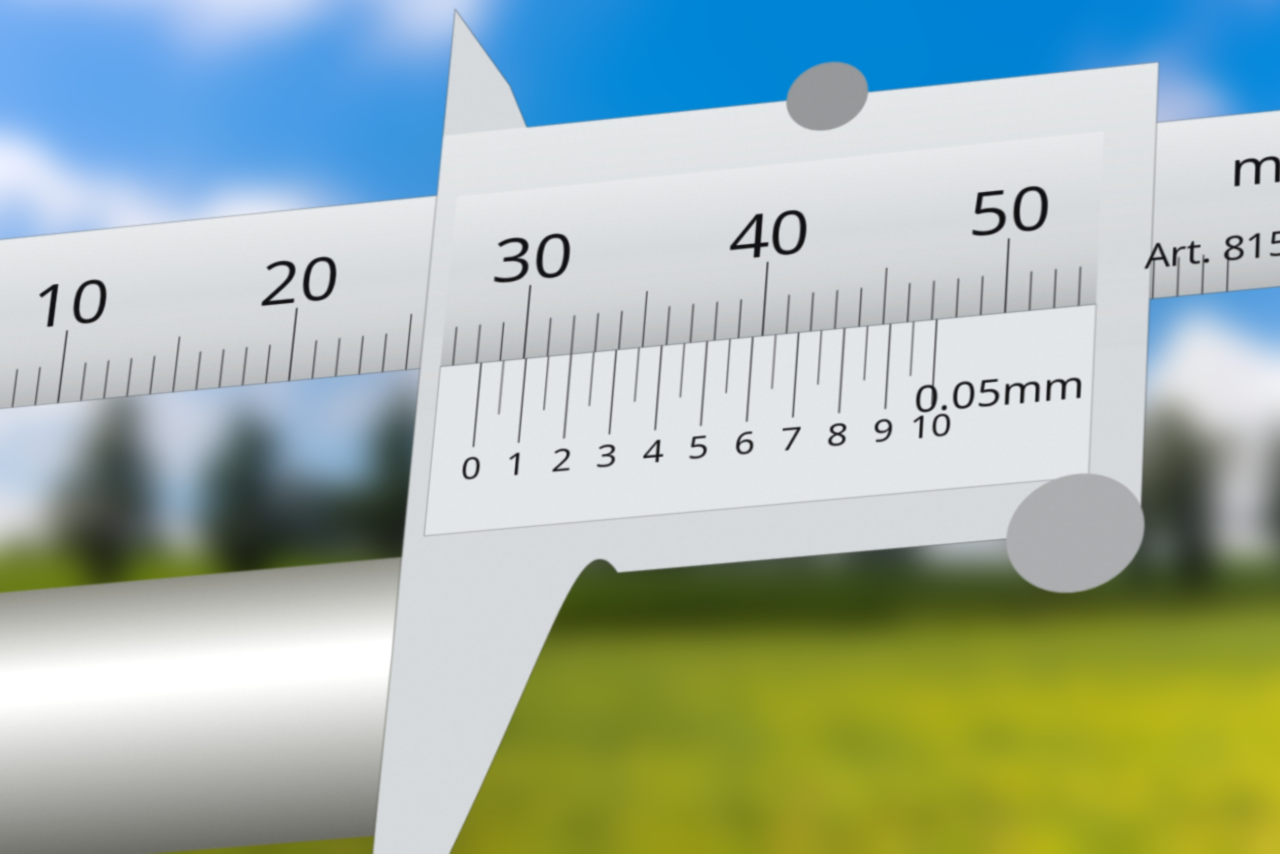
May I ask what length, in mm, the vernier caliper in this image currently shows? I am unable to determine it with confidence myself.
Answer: 28.2 mm
